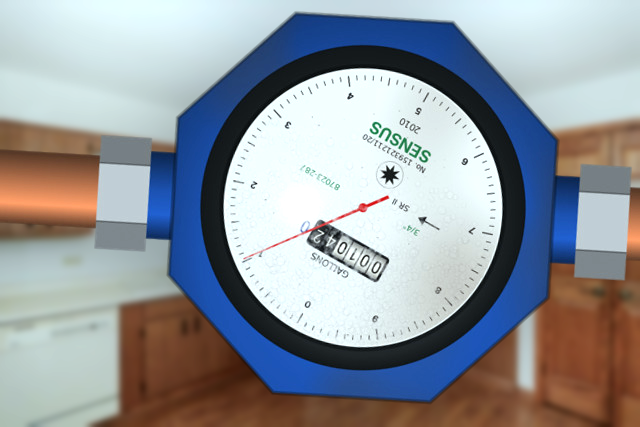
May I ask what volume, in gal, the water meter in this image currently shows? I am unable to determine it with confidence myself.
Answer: 10421.0 gal
